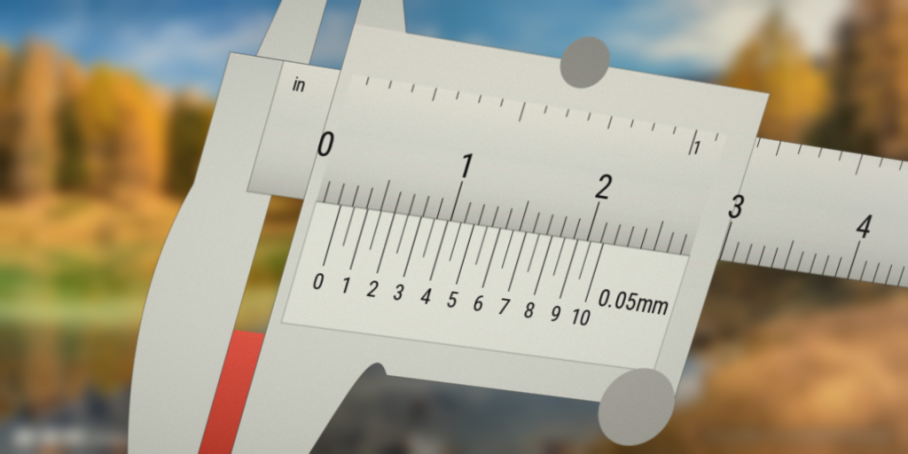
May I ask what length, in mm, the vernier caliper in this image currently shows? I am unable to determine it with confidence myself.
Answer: 2.2 mm
